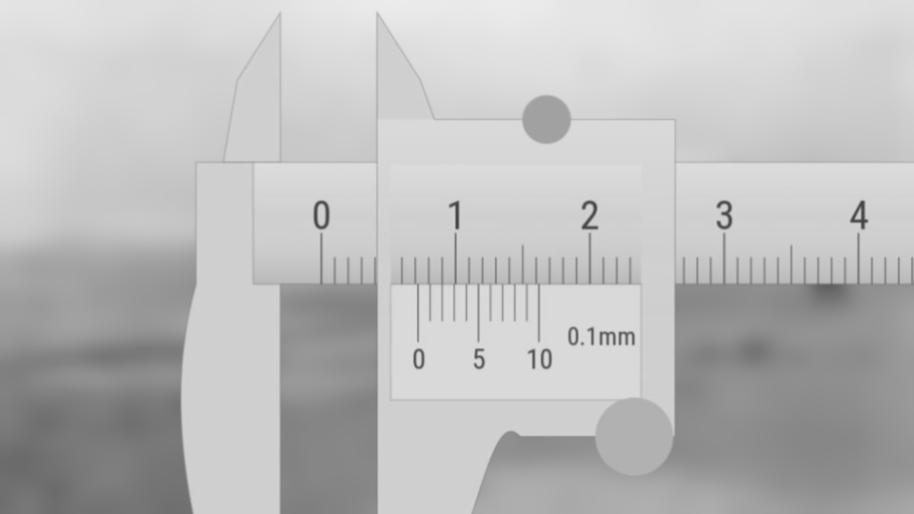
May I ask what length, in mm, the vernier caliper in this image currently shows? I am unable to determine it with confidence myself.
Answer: 7.2 mm
